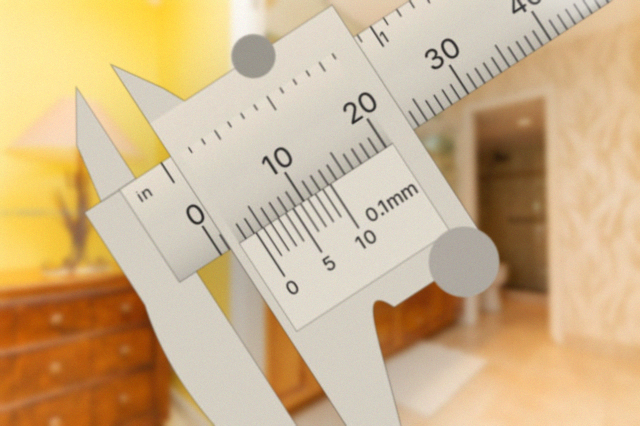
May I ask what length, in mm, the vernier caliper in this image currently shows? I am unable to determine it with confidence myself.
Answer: 4.2 mm
